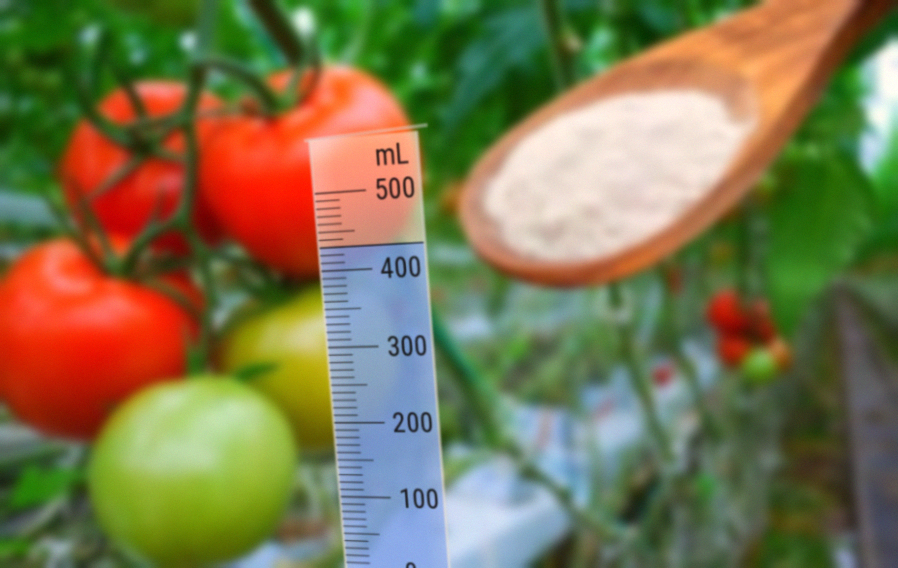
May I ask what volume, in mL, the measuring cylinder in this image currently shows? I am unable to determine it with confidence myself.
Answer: 430 mL
